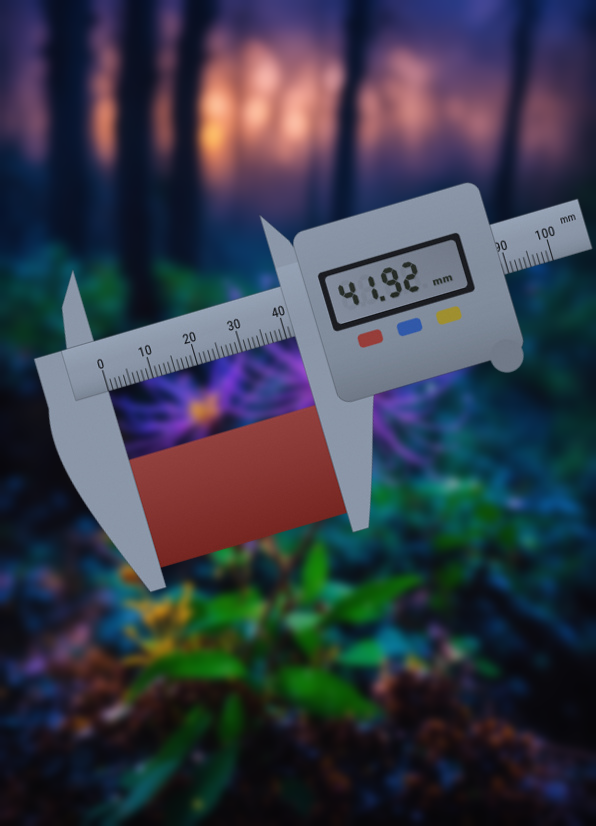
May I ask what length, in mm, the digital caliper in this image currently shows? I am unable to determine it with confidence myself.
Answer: 41.92 mm
